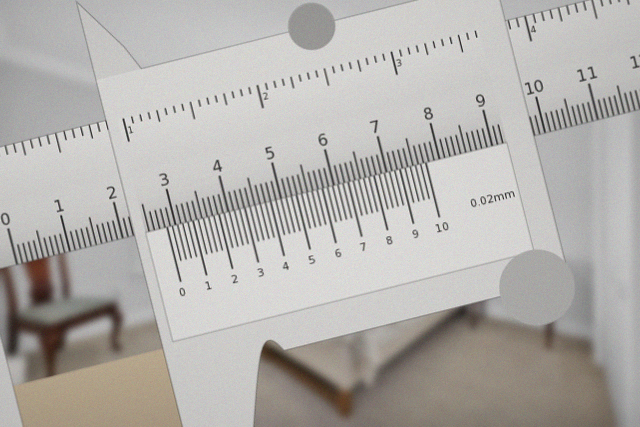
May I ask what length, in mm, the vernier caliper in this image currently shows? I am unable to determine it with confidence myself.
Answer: 28.4 mm
